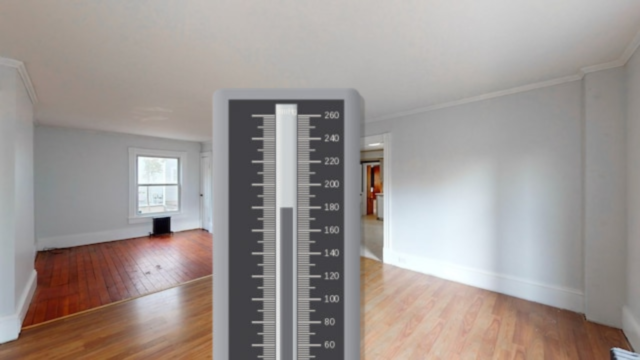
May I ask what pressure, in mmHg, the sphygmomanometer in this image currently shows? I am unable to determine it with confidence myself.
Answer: 180 mmHg
